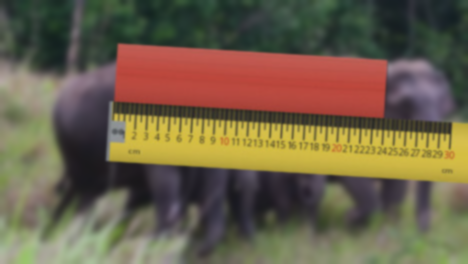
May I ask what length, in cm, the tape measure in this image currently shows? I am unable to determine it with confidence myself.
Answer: 24 cm
